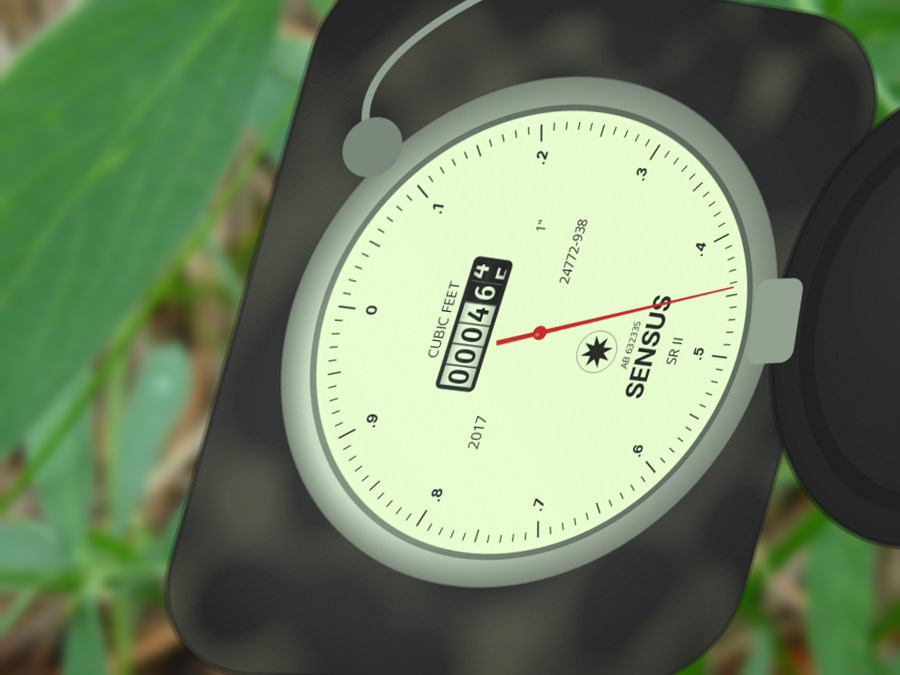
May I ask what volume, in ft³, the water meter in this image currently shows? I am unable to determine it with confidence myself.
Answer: 464.44 ft³
